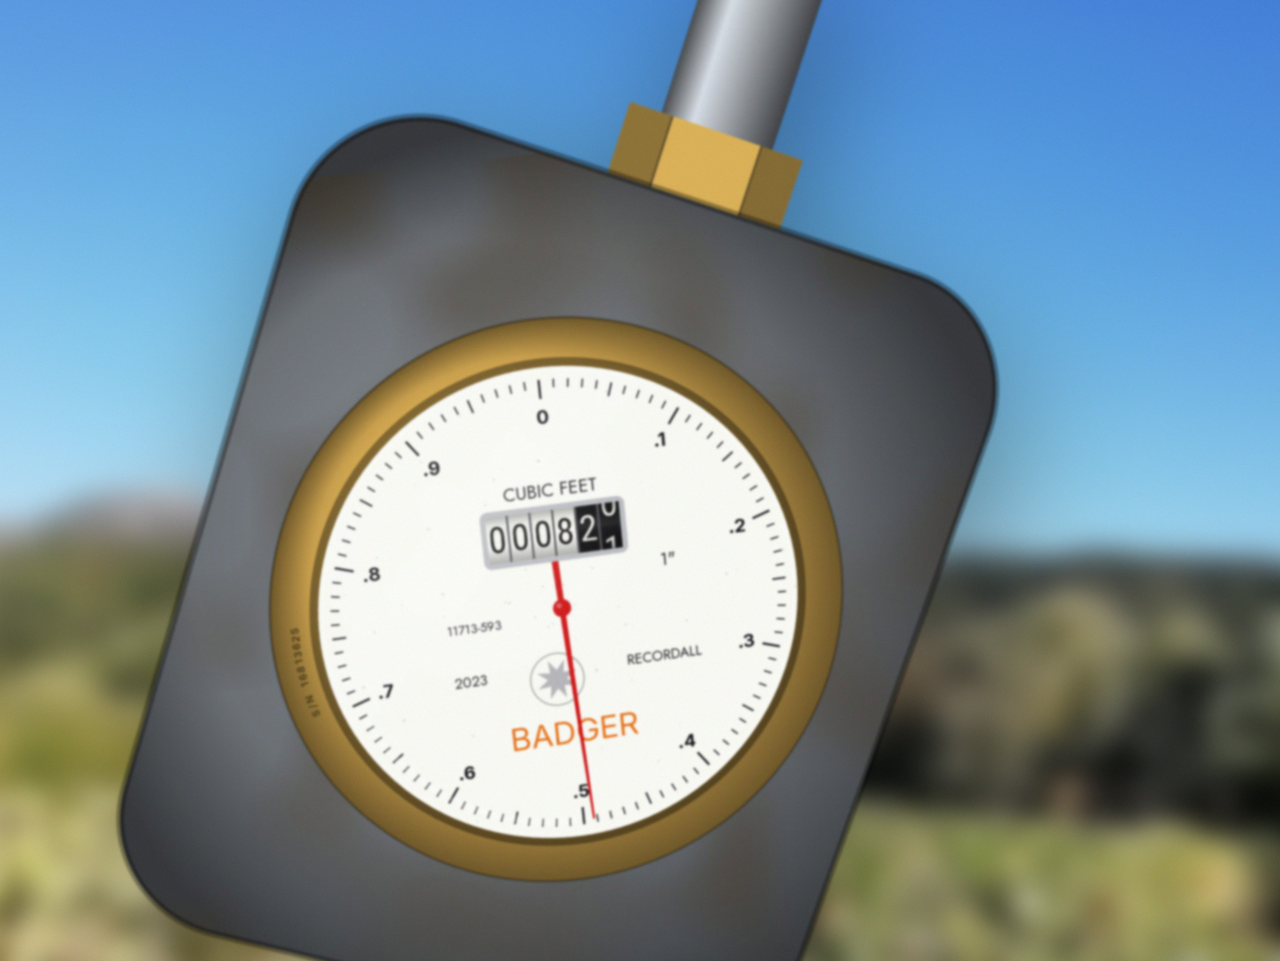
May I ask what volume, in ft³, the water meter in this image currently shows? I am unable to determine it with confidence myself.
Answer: 820.49 ft³
